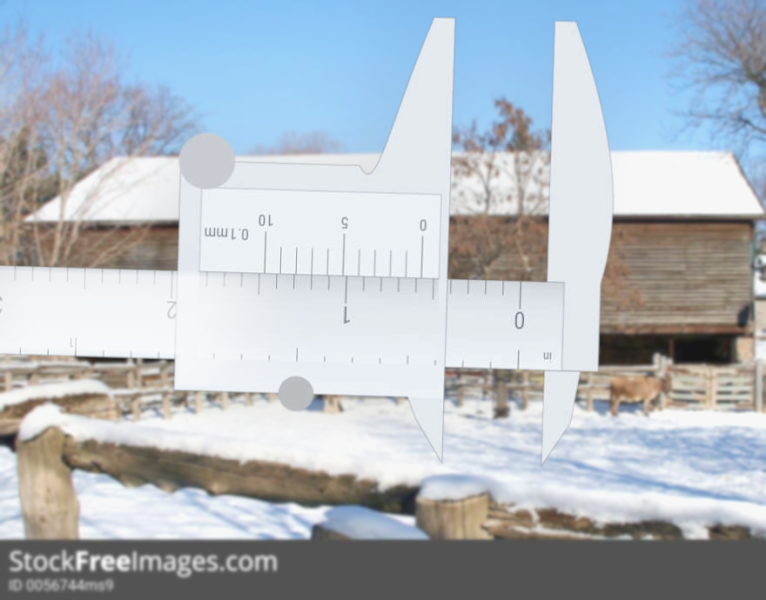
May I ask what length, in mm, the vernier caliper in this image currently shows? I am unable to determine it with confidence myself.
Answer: 5.7 mm
